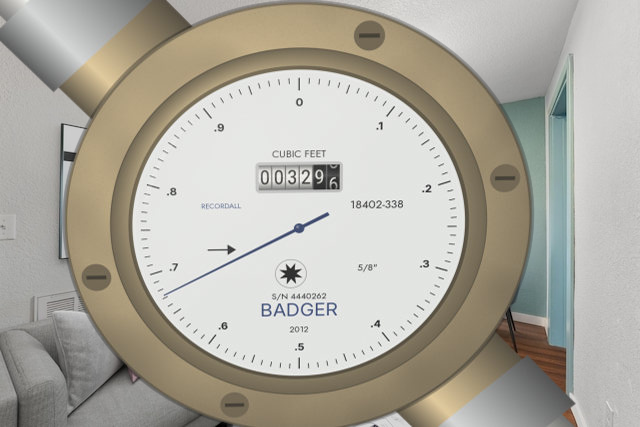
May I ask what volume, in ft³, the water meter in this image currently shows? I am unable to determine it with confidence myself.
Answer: 3295.67 ft³
